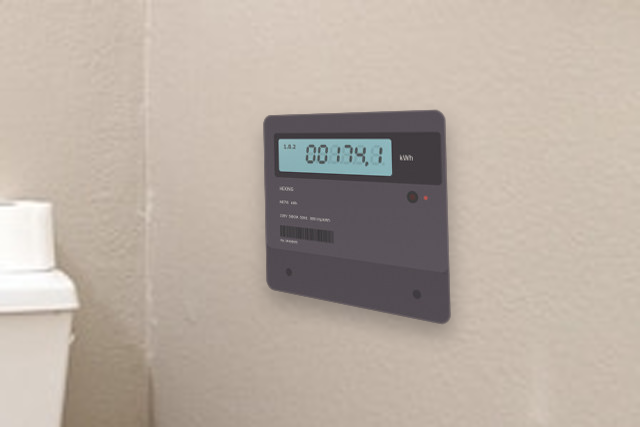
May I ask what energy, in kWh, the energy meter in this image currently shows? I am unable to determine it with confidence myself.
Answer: 174.1 kWh
